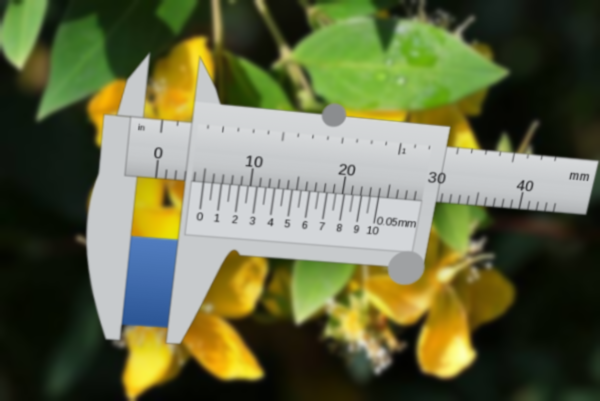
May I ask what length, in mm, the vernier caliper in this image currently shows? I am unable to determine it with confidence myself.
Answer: 5.0 mm
